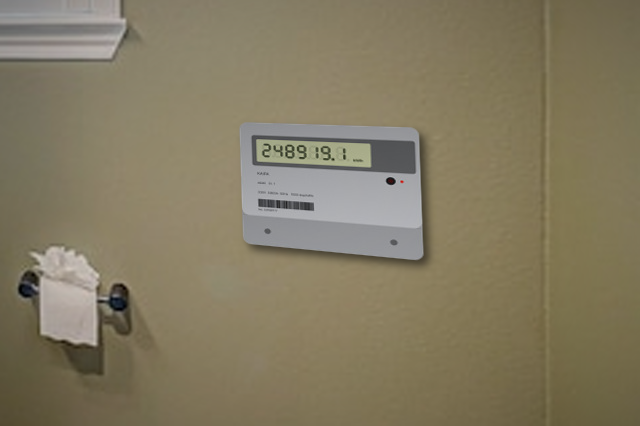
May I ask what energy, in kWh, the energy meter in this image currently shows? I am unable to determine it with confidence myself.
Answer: 248919.1 kWh
